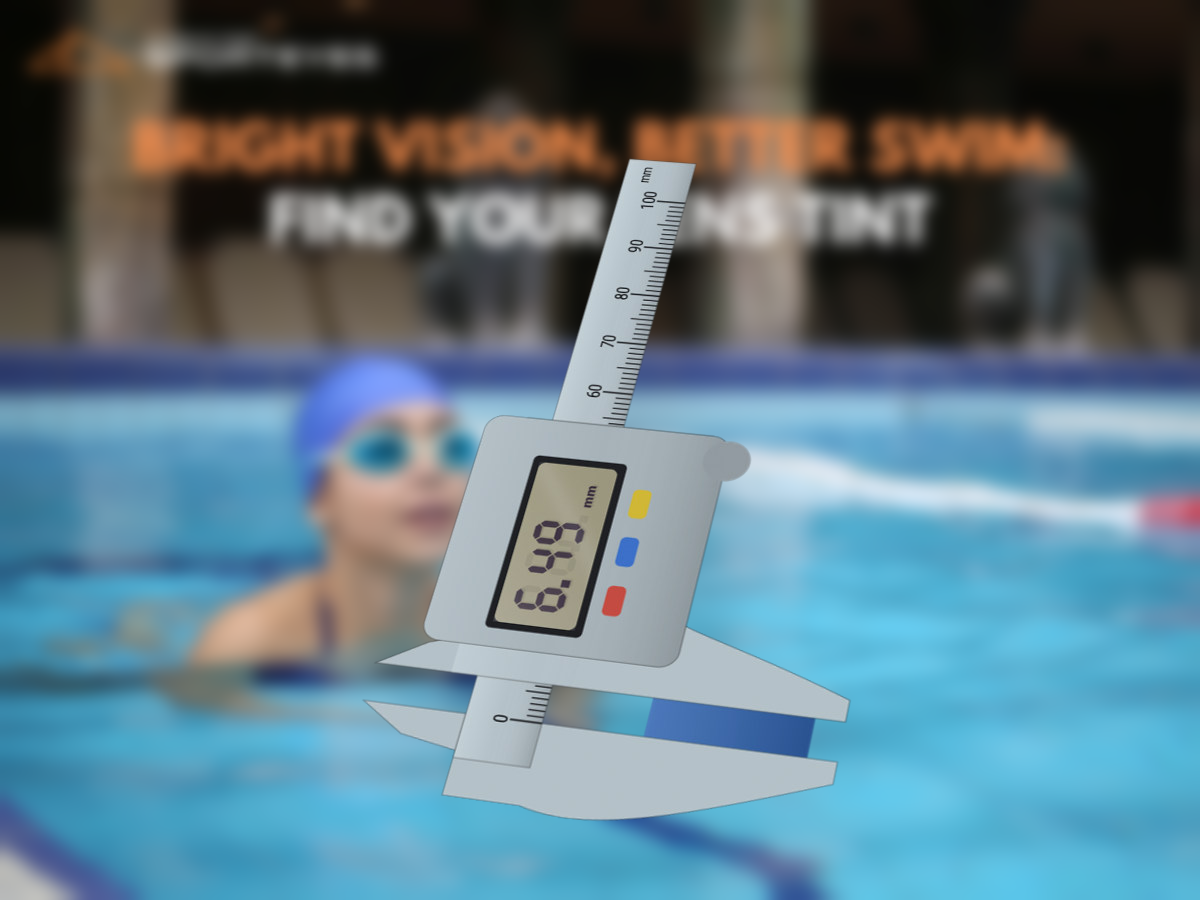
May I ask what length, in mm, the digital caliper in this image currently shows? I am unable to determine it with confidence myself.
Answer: 6.49 mm
